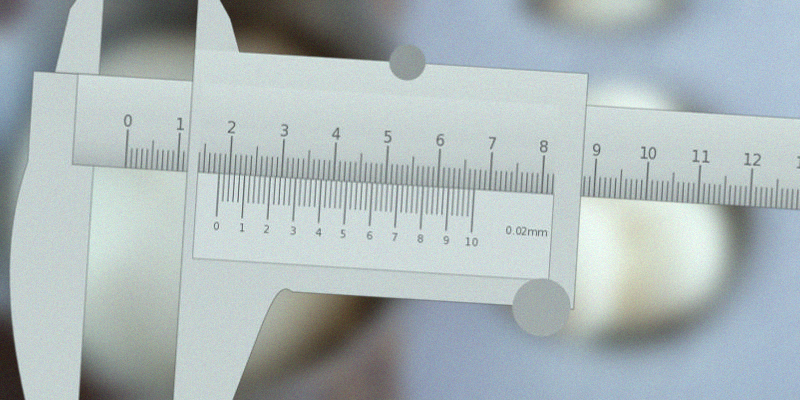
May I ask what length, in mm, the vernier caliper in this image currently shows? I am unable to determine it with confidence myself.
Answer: 18.0 mm
